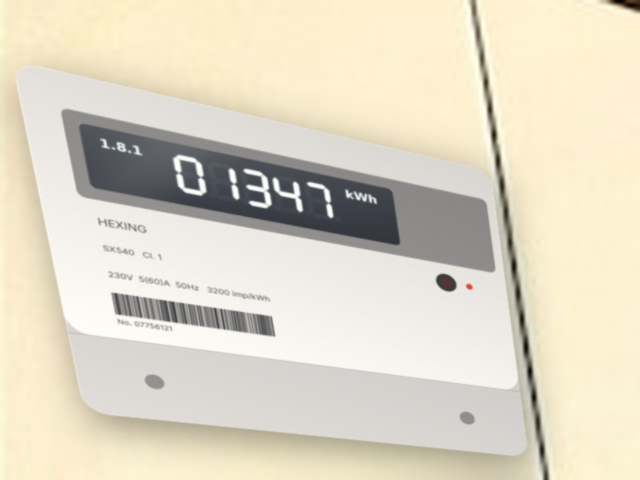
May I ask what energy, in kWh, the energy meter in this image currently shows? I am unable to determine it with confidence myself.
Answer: 1347 kWh
